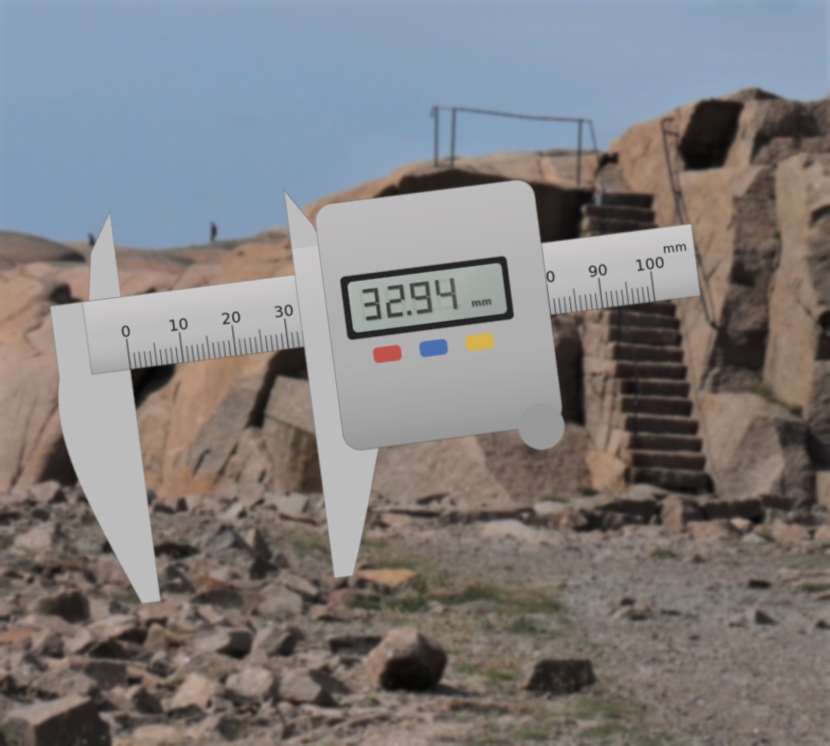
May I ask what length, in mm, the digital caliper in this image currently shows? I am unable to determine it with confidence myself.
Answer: 32.94 mm
